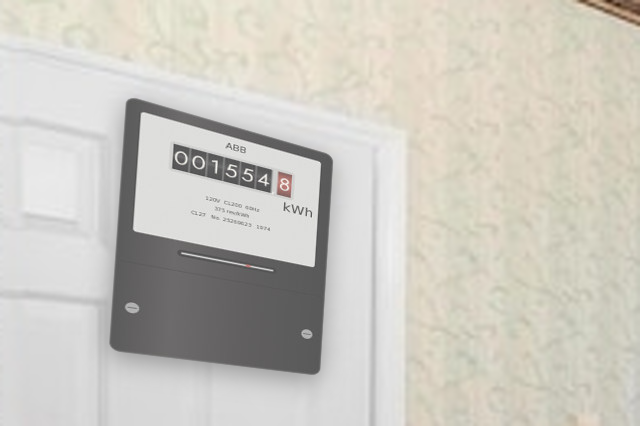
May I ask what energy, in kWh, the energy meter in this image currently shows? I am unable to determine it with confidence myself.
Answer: 1554.8 kWh
